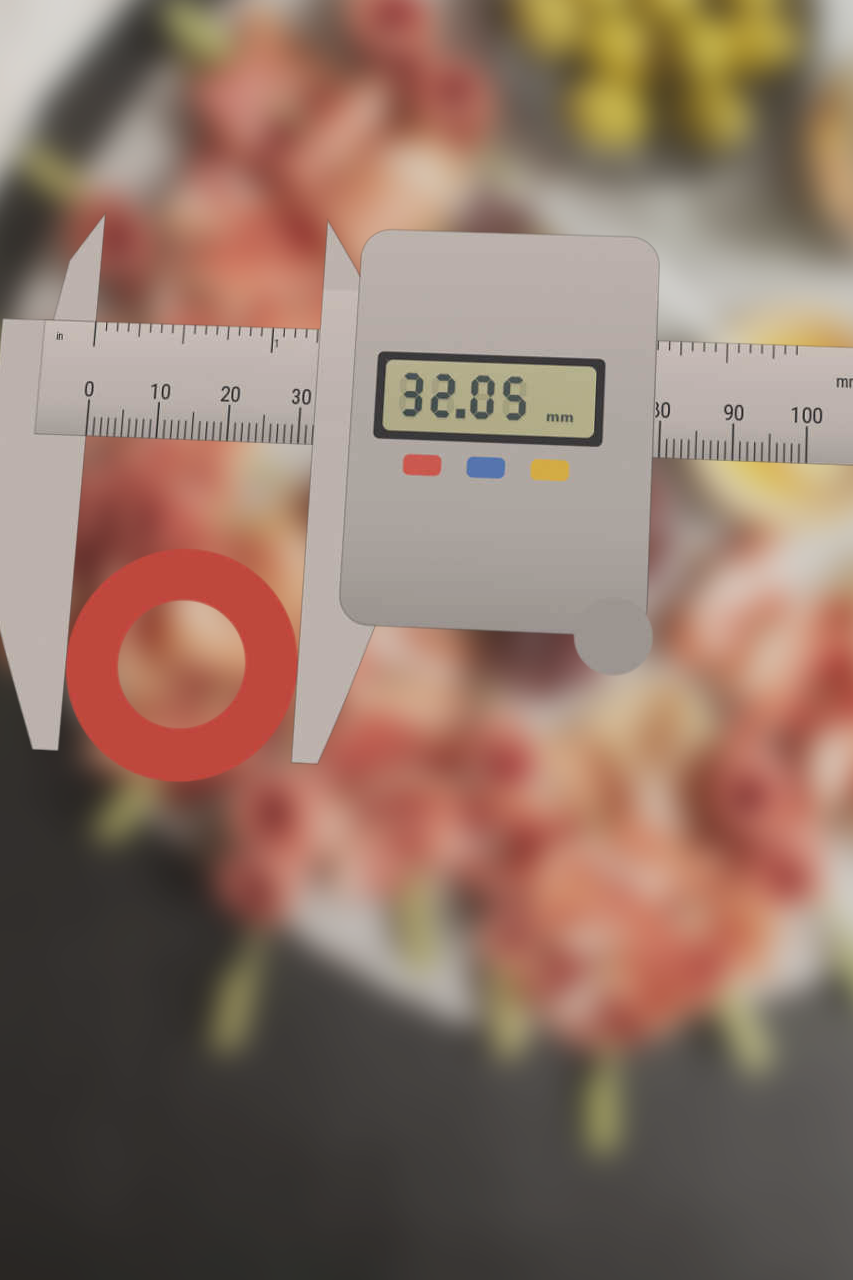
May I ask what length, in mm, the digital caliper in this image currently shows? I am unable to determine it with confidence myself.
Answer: 32.05 mm
